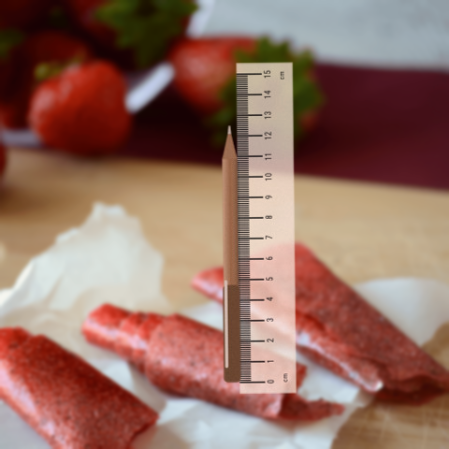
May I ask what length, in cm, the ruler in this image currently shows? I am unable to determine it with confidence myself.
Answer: 12.5 cm
